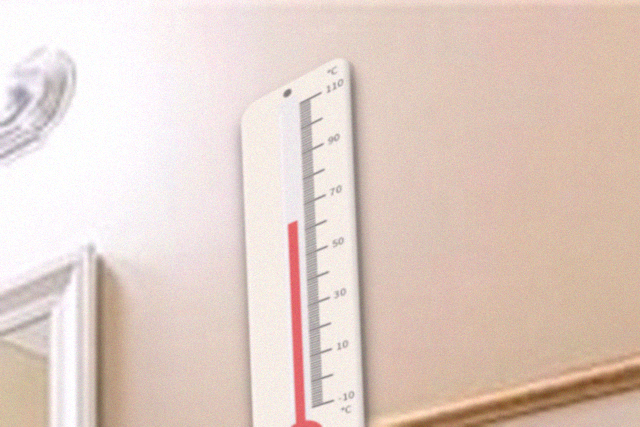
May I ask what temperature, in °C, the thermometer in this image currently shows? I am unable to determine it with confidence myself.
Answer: 65 °C
